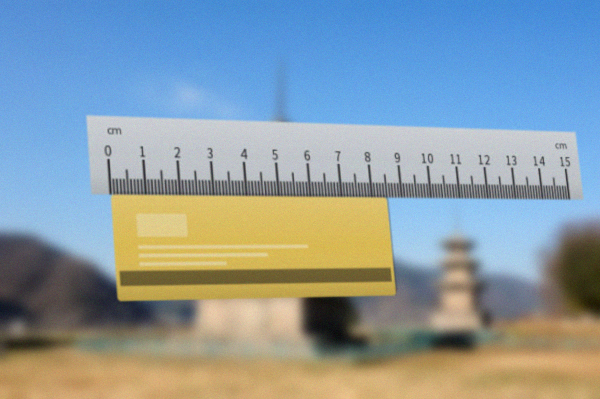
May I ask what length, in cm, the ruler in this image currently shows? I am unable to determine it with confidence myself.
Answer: 8.5 cm
